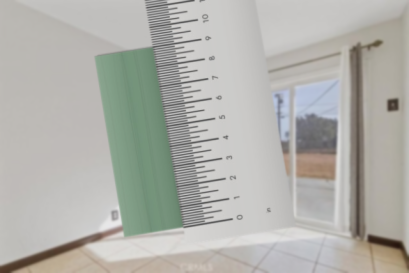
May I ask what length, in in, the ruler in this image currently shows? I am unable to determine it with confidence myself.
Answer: 9 in
